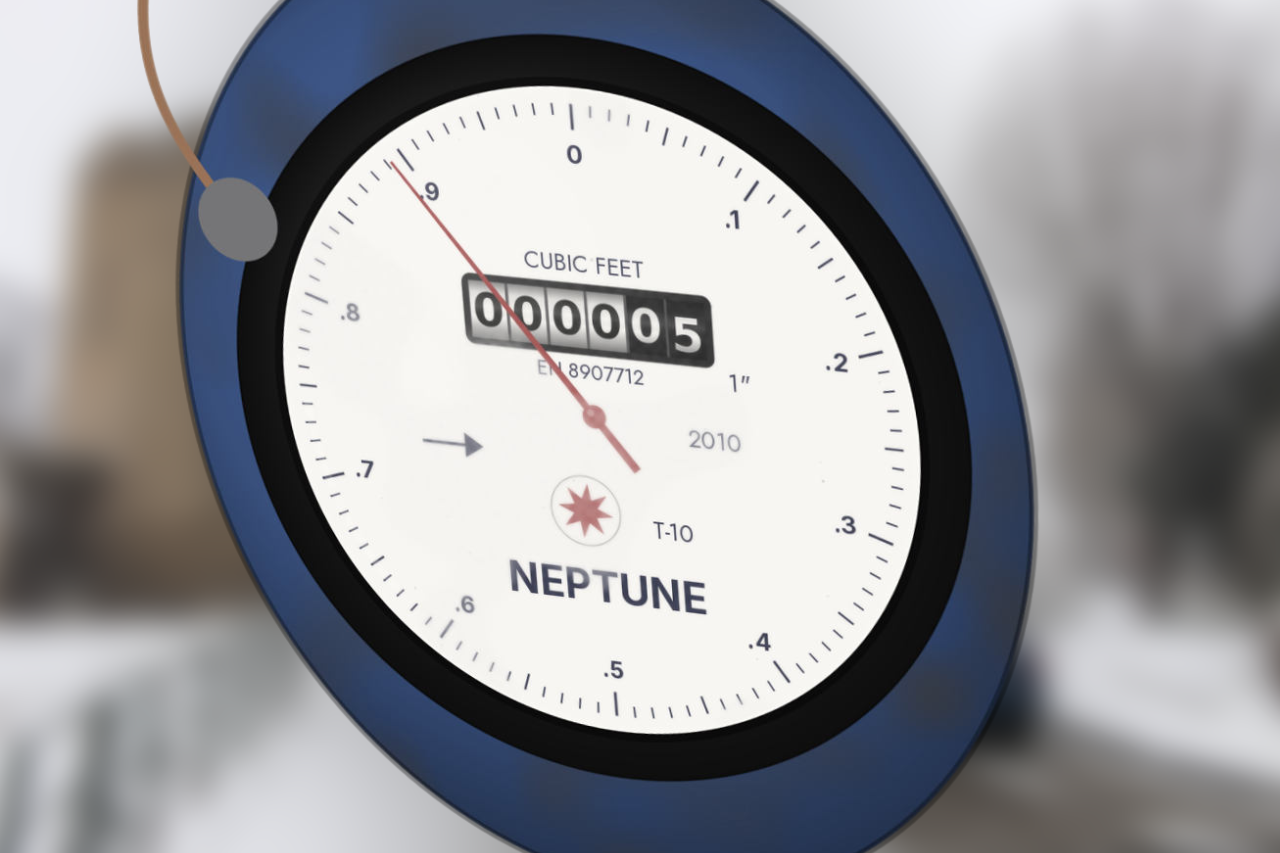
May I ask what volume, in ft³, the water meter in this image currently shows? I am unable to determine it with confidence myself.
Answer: 4.89 ft³
